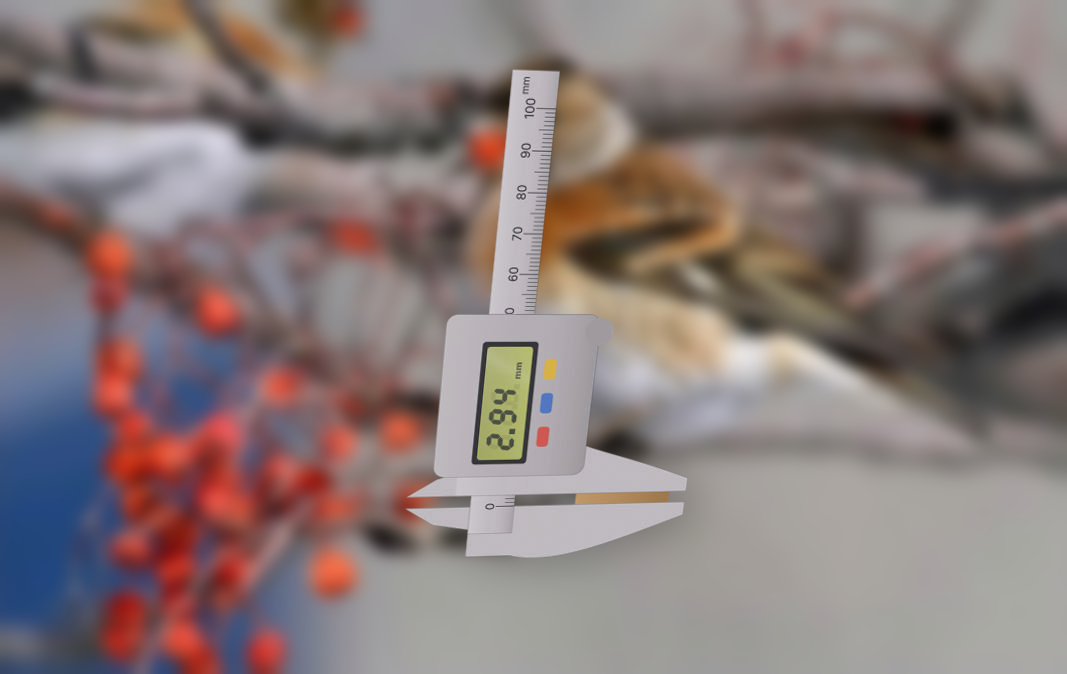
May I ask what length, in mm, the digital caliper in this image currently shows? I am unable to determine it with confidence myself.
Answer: 2.94 mm
